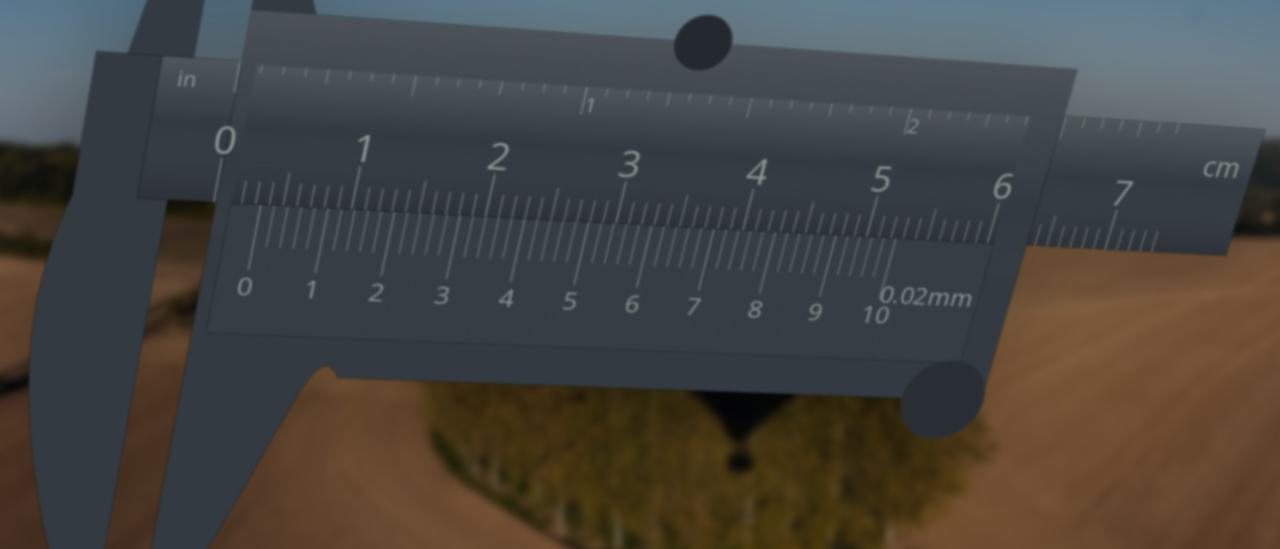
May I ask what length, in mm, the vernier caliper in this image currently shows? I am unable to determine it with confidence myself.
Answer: 3.4 mm
